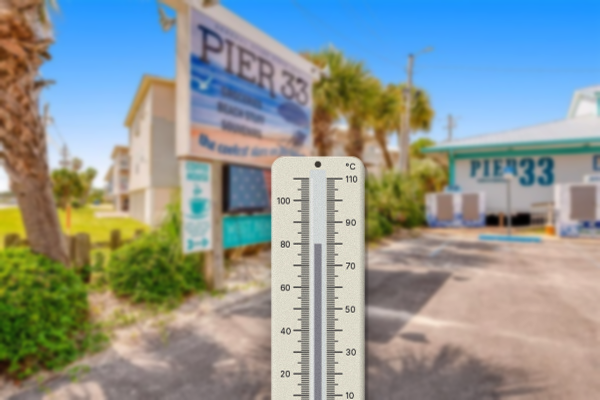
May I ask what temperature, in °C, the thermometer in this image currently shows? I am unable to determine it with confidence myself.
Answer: 80 °C
